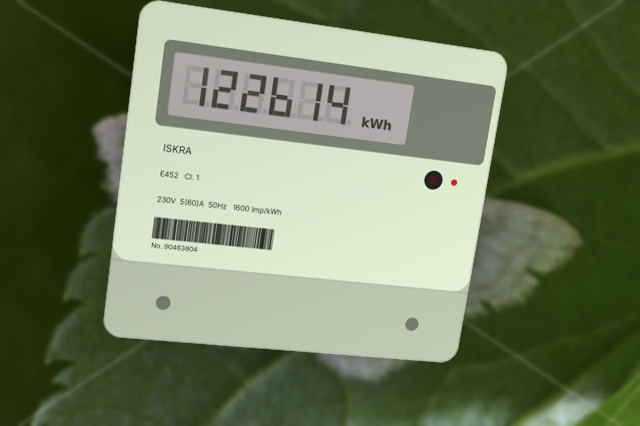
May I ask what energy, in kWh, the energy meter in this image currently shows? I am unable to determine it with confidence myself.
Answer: 122614 kWh
